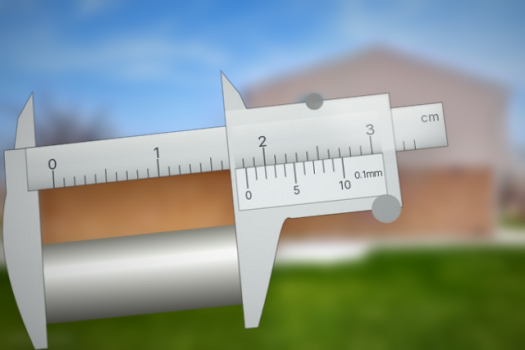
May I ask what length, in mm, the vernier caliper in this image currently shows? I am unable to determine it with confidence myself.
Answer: 18.2 mm
